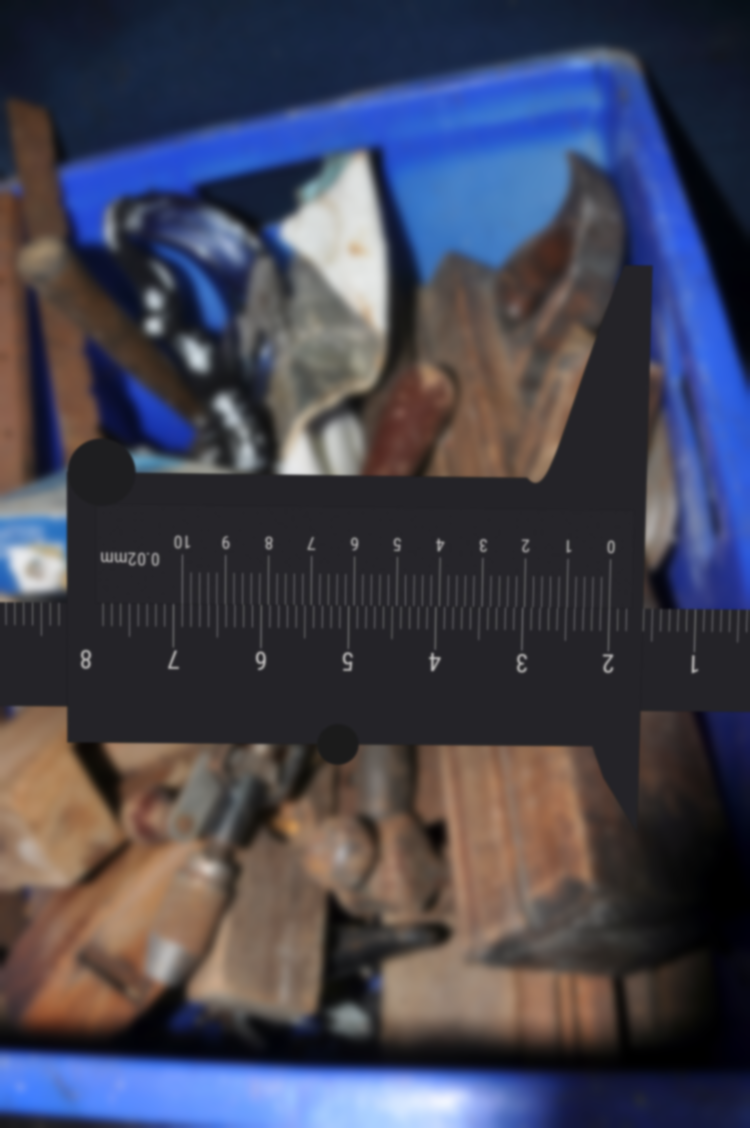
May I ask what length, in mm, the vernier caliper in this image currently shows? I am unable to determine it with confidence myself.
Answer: 20.0 mm
